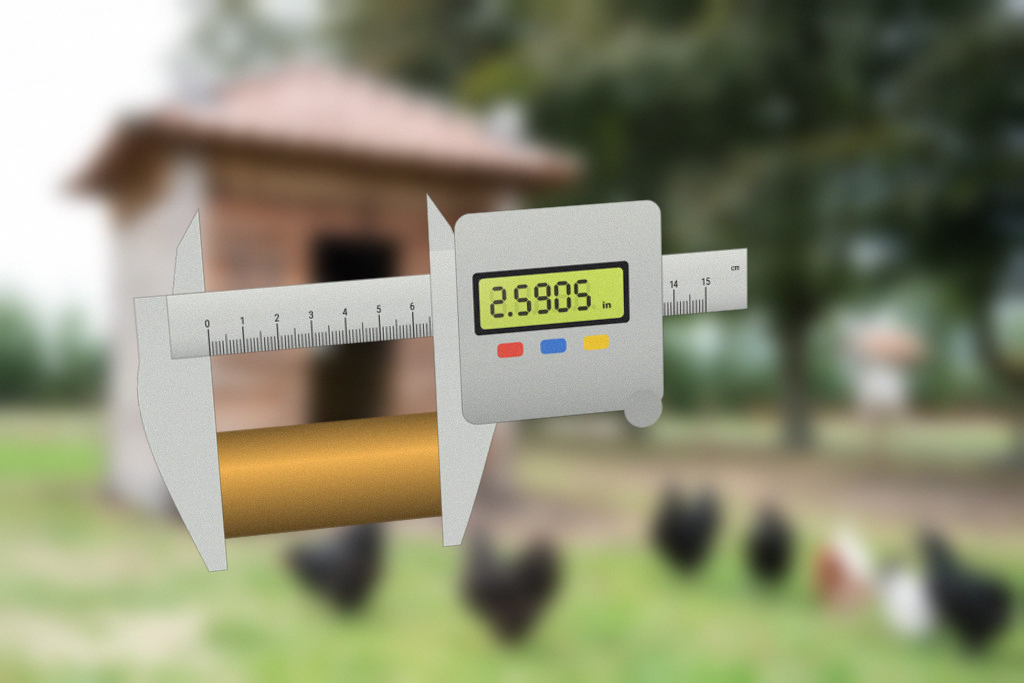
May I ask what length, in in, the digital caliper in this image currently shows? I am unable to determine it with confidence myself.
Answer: 2.5905 in
